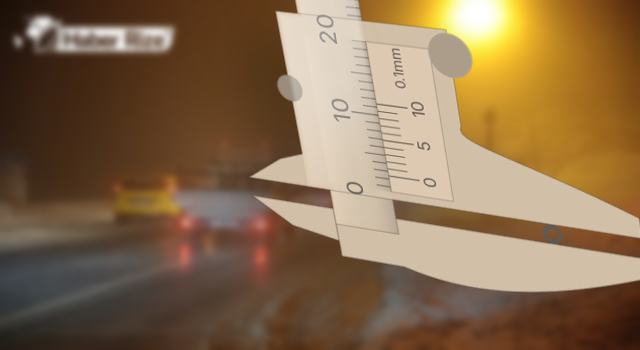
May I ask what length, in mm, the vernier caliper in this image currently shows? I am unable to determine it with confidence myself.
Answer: 2.4 mm
